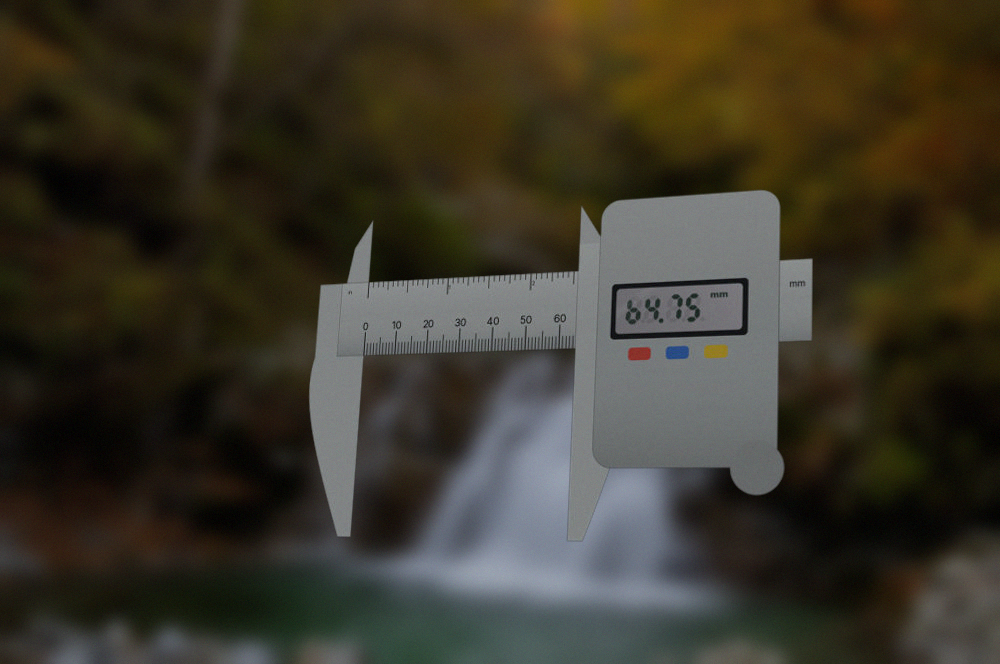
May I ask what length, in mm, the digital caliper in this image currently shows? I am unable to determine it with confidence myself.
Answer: 64.75 mm
